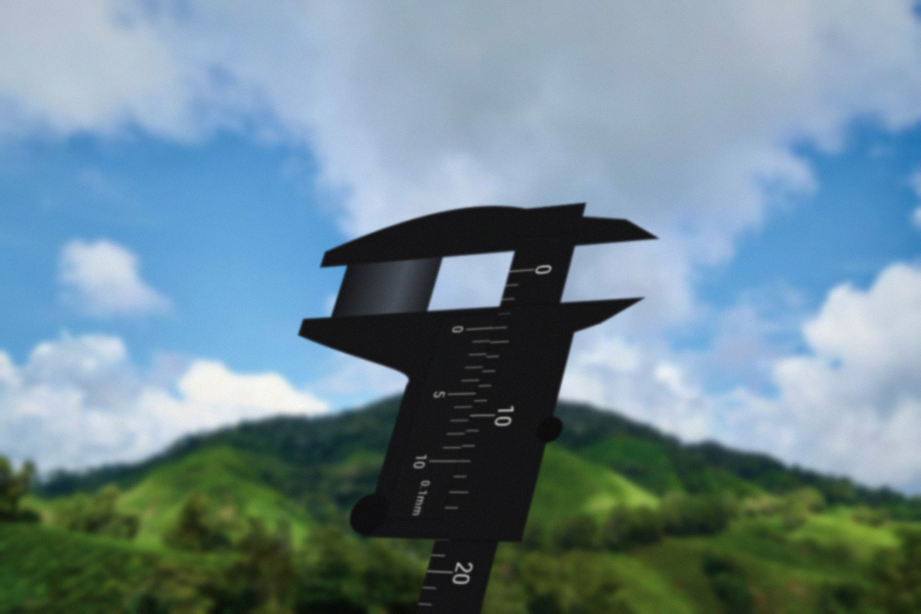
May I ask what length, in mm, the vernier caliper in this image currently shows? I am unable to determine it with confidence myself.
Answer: 4.0 mm
